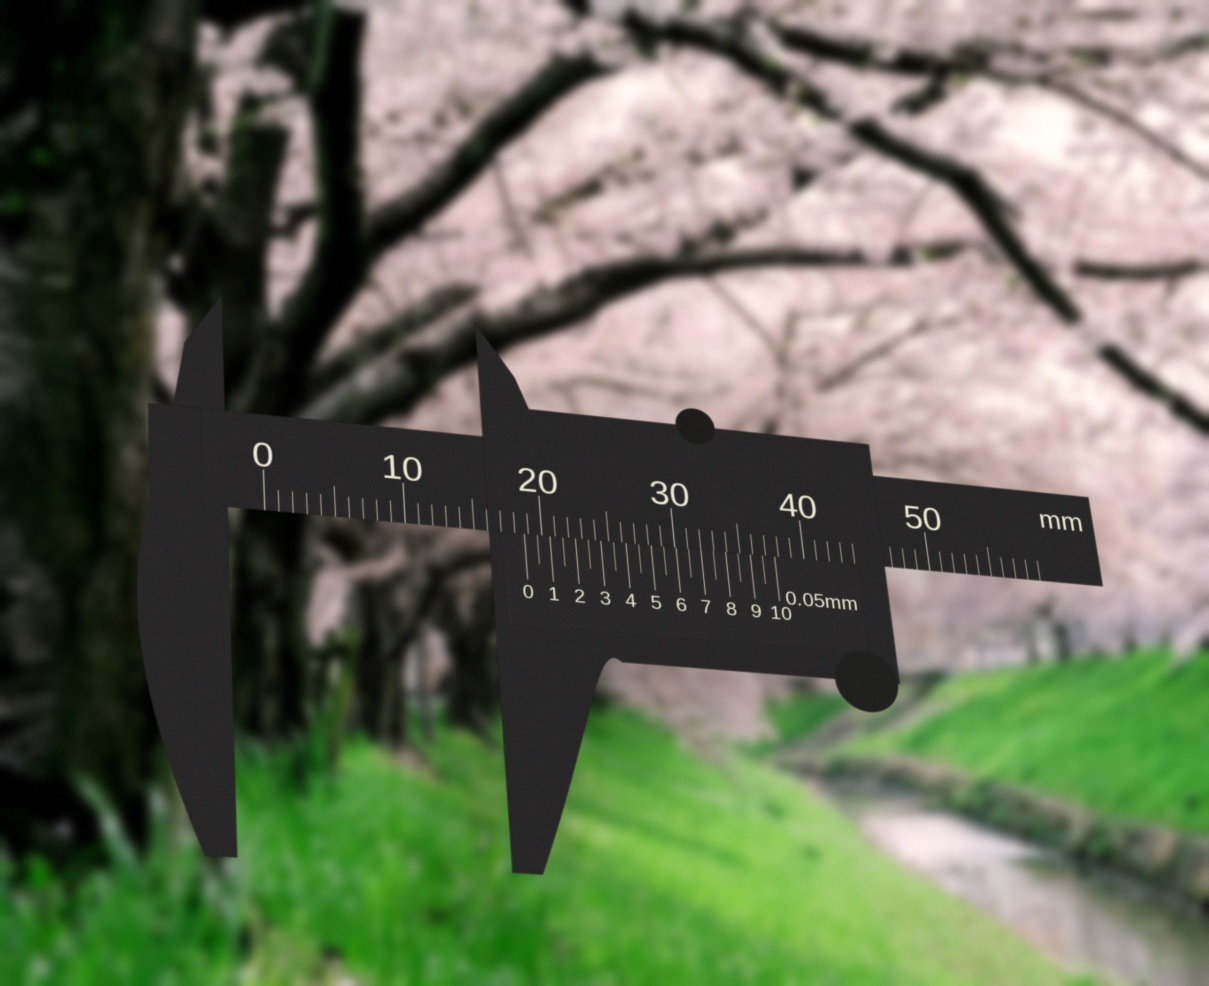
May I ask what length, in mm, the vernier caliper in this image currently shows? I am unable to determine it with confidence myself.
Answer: 18.7 mm
